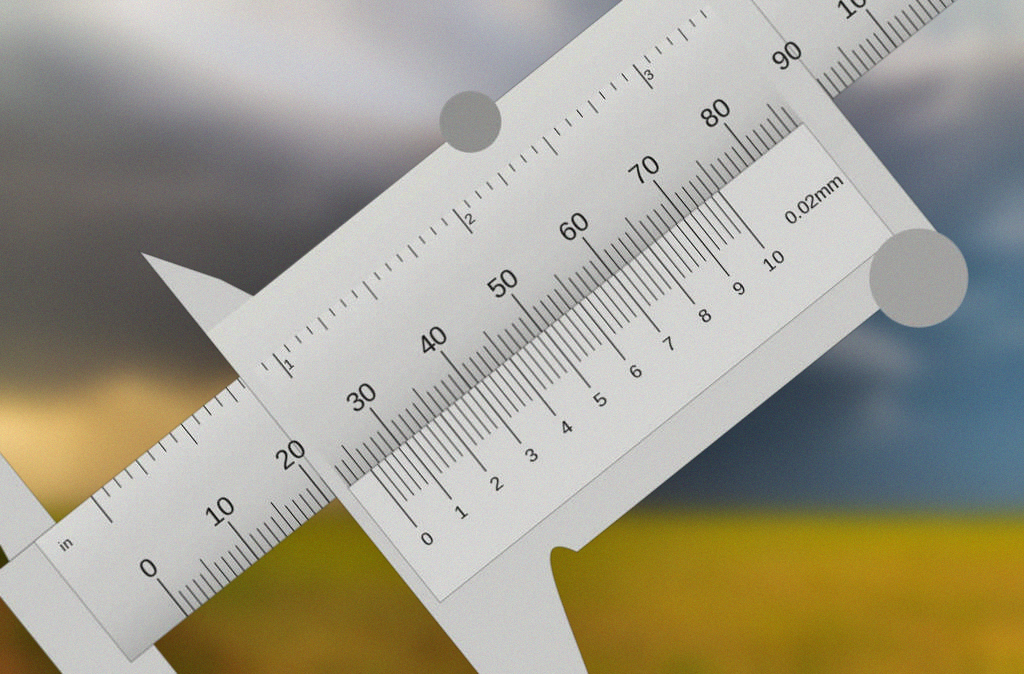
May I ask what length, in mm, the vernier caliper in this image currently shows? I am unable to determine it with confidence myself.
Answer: 25.8 mm
